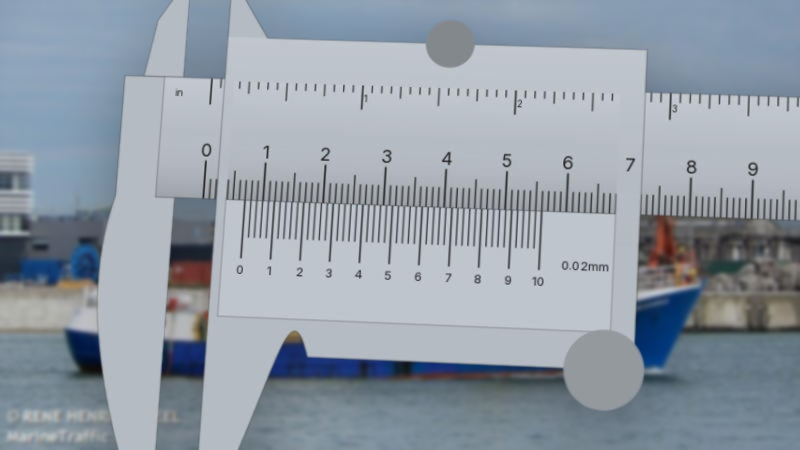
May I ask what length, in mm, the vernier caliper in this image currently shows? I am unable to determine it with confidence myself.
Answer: 7.0 mm
